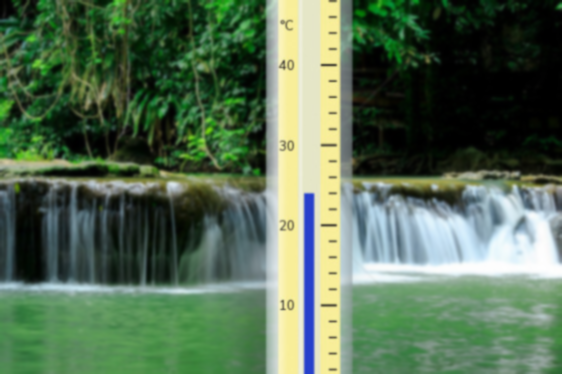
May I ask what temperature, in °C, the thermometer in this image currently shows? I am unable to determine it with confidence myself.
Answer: 24 °C
